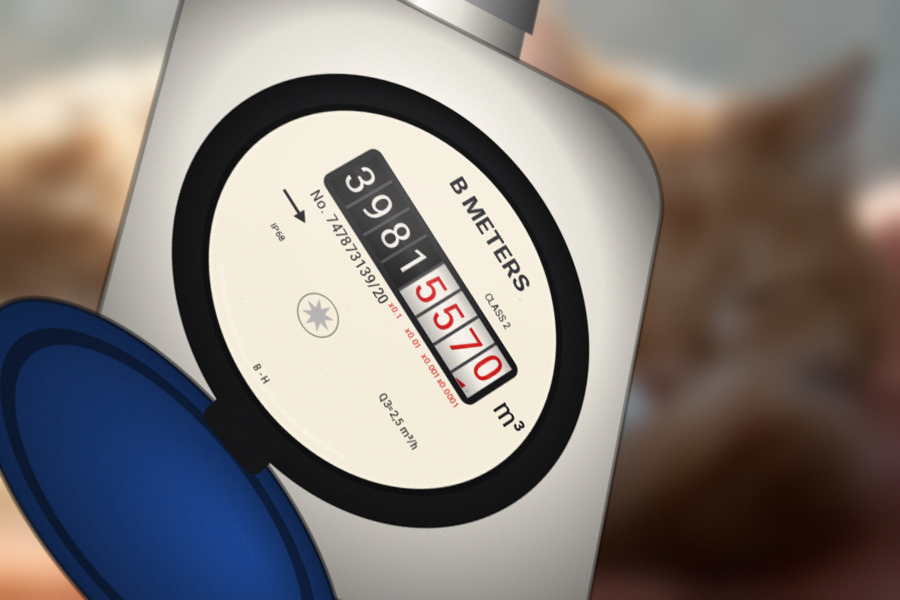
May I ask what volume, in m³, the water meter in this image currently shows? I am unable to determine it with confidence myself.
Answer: 3981.5570 m³
